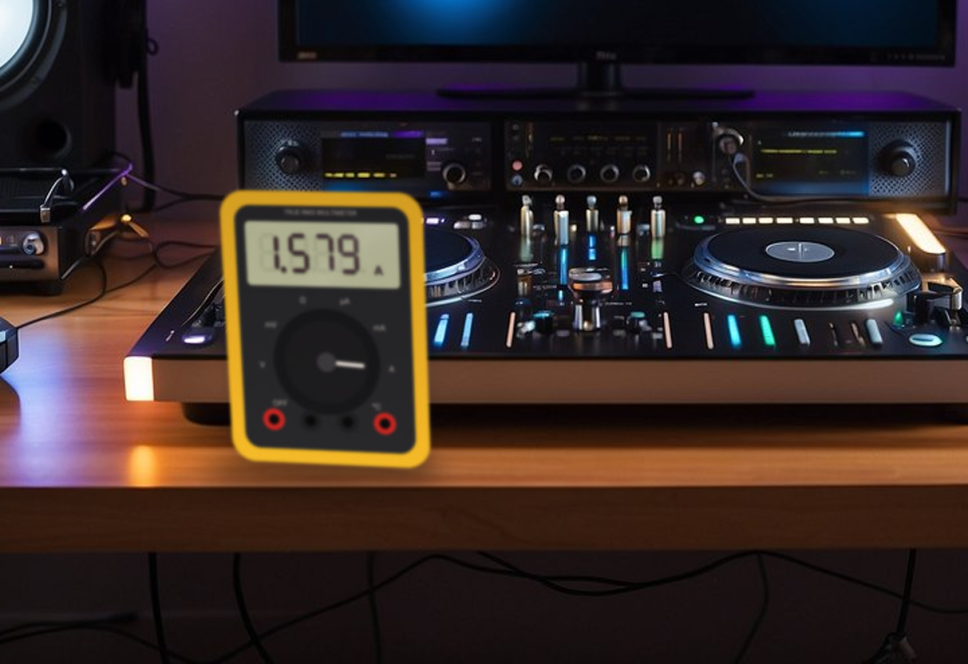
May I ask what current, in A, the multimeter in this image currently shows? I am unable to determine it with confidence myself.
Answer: 1.579 A
